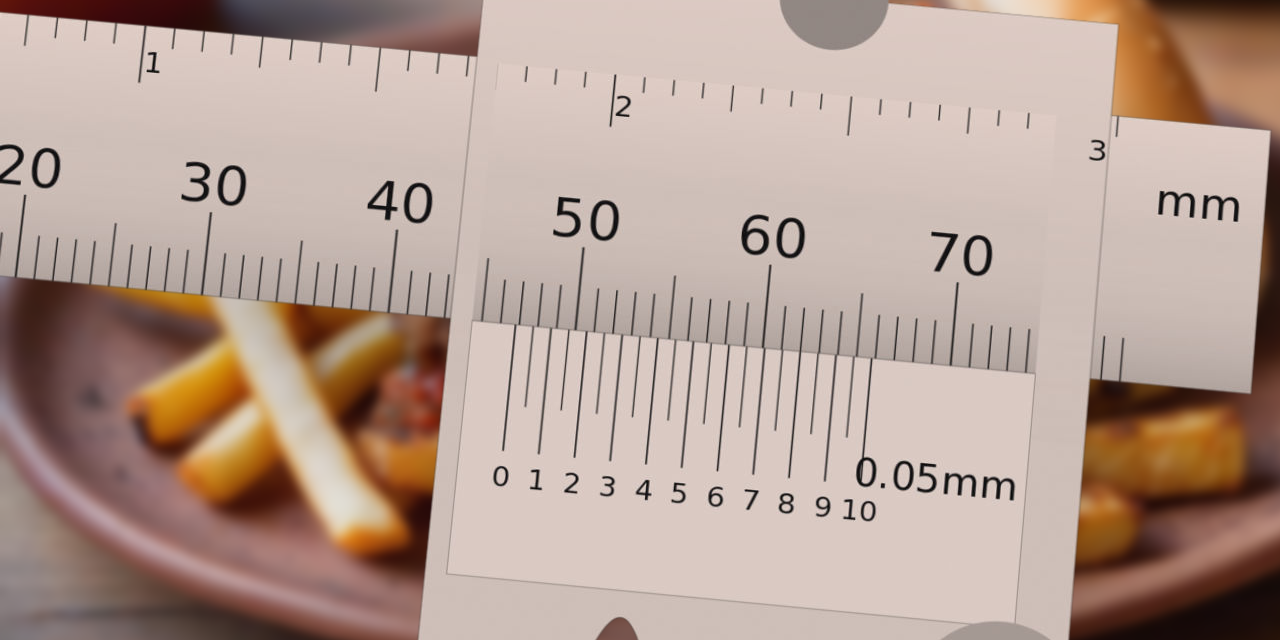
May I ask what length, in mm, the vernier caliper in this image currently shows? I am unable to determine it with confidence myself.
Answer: 46.8 mm
